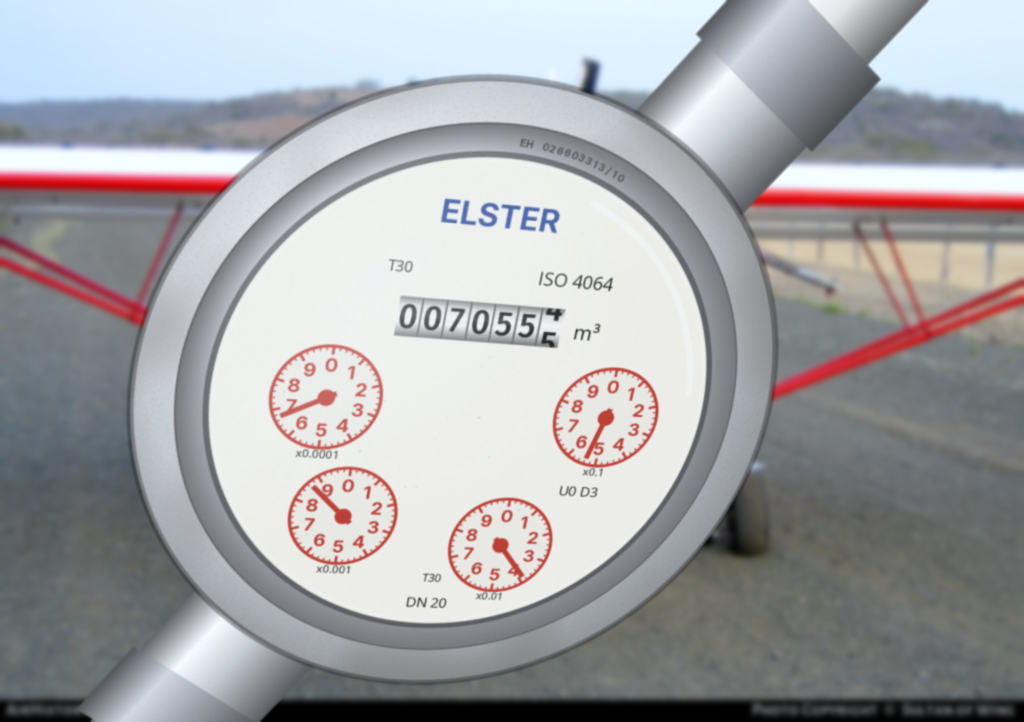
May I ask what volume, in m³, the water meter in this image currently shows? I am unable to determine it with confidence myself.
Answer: 70554.5386 m³
